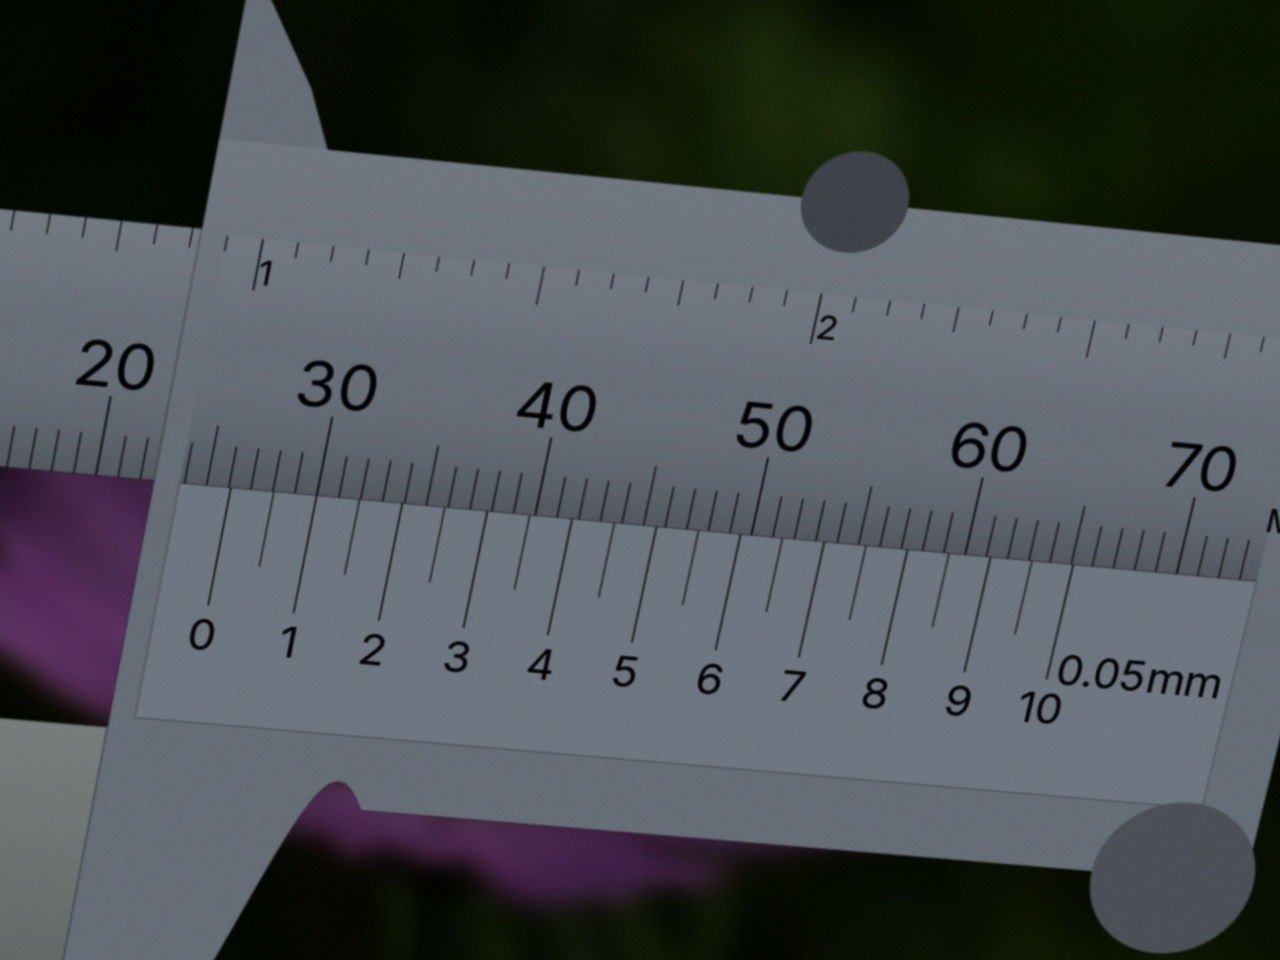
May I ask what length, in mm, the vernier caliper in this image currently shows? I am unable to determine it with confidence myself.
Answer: 26.1 mm
